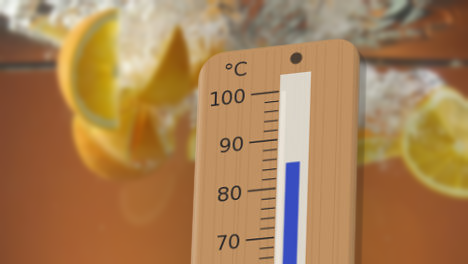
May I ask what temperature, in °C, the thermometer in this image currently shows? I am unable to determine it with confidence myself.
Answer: 85 °C
